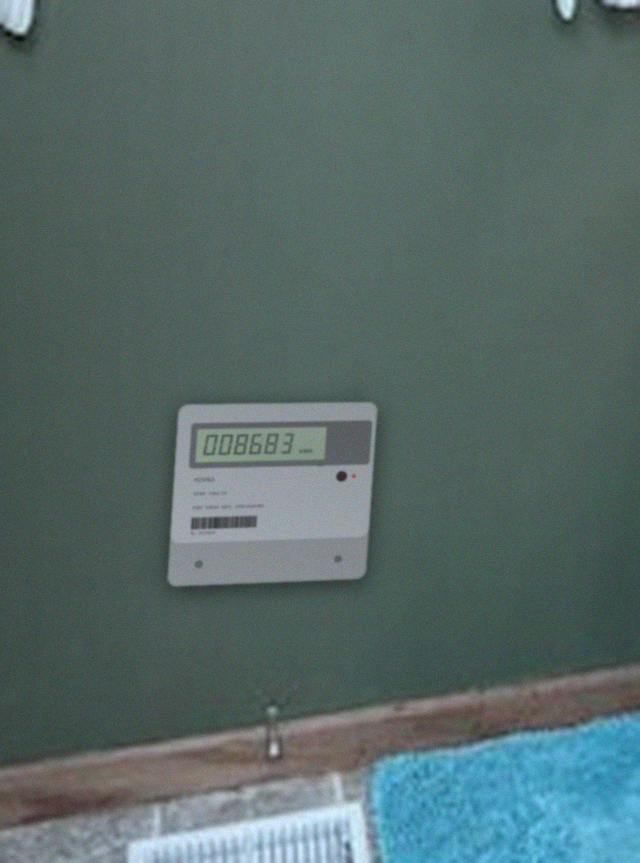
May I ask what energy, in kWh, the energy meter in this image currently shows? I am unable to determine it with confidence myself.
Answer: 8683 kWh
